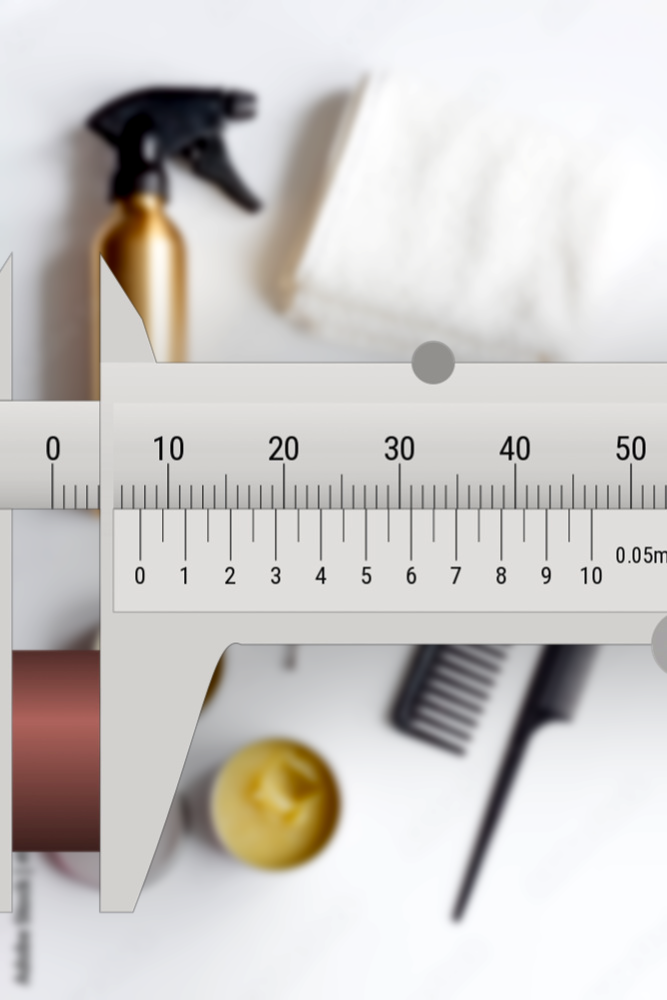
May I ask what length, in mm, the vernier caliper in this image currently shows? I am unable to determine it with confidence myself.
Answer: 7.6 mm
